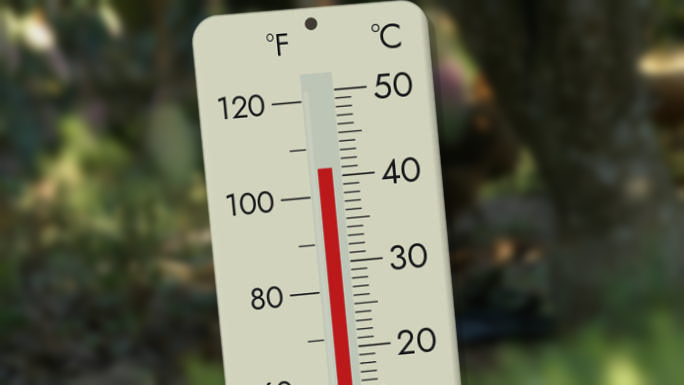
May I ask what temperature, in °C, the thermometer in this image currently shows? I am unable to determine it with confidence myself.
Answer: 41 °C
